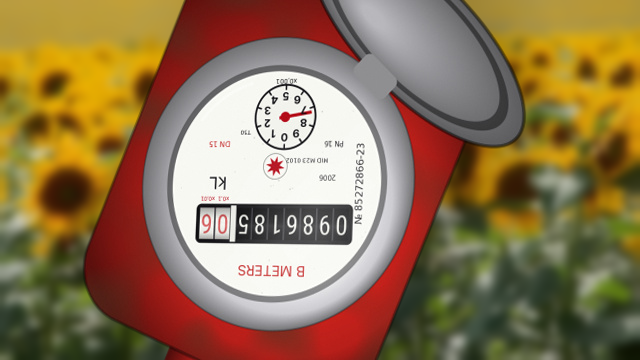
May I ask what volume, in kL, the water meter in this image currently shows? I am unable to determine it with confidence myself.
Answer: 986185.067 kL
